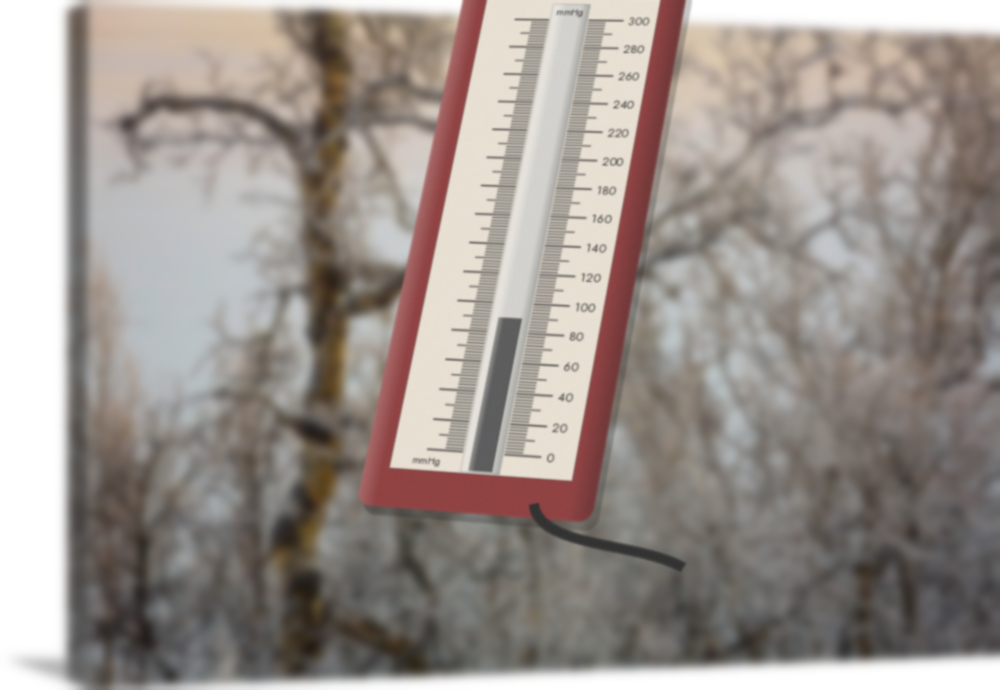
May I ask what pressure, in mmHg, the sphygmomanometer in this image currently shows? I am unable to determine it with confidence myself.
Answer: 90 mmHg
